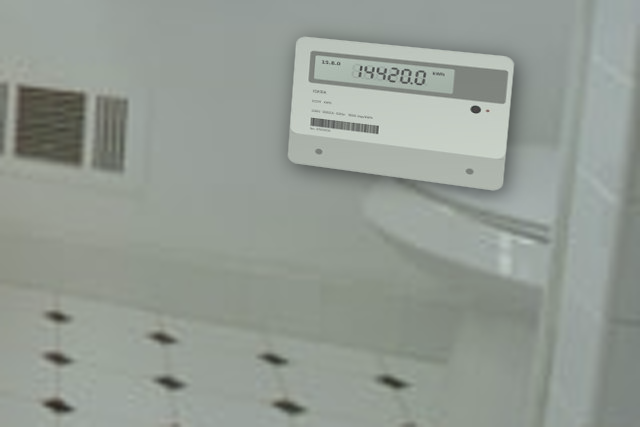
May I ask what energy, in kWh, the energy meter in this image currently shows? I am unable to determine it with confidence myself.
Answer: 14420.0 kWh
